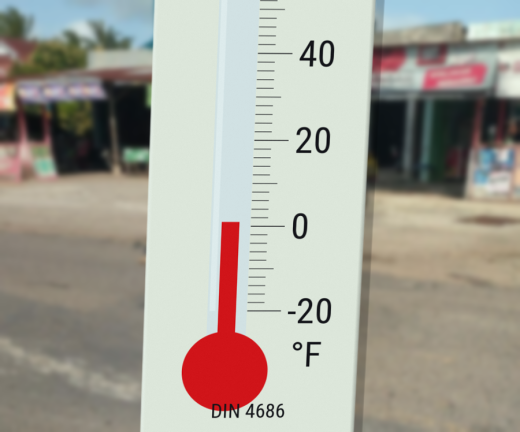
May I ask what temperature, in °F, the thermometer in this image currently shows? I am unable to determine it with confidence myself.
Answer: 1 °F
